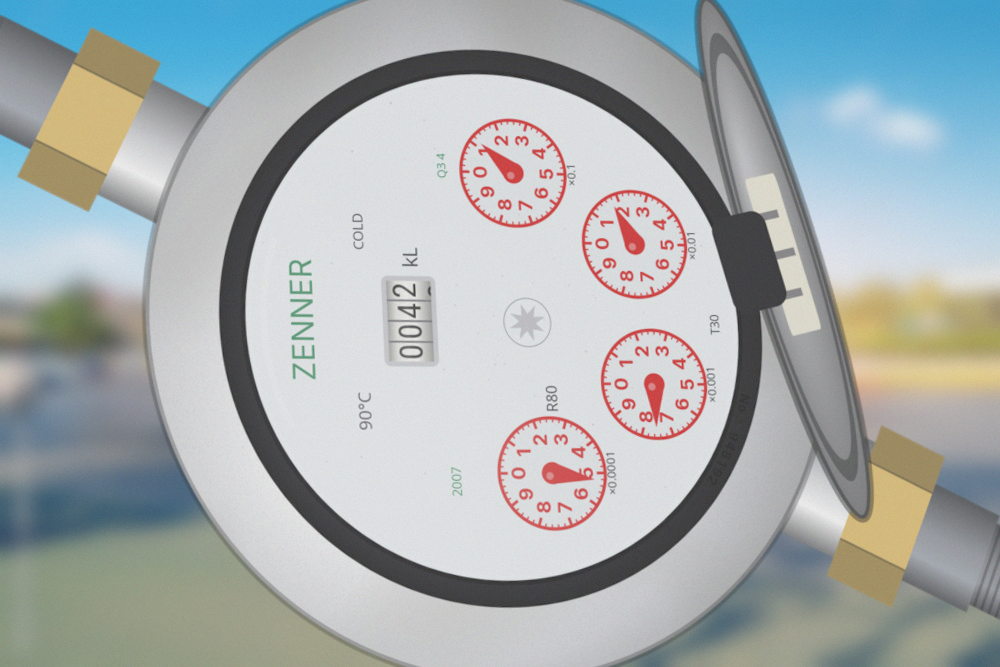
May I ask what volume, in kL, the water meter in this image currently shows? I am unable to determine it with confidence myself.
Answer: 42.1175 kL
